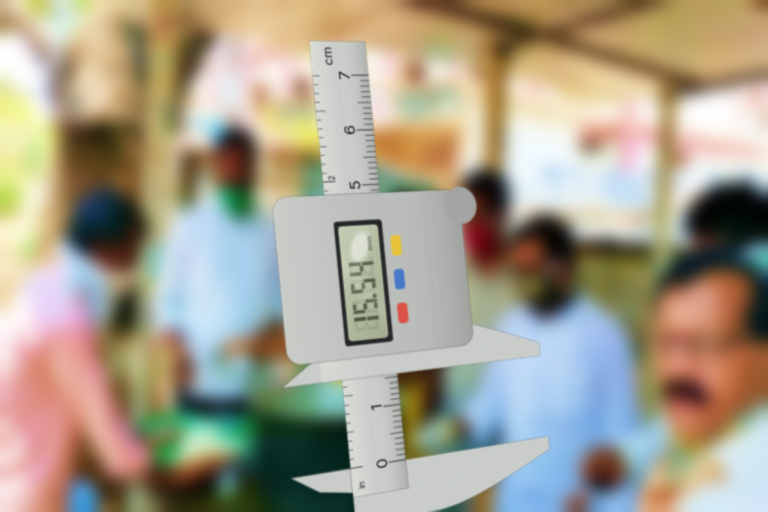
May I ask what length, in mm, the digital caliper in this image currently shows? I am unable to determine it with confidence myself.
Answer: 15.54 mm
